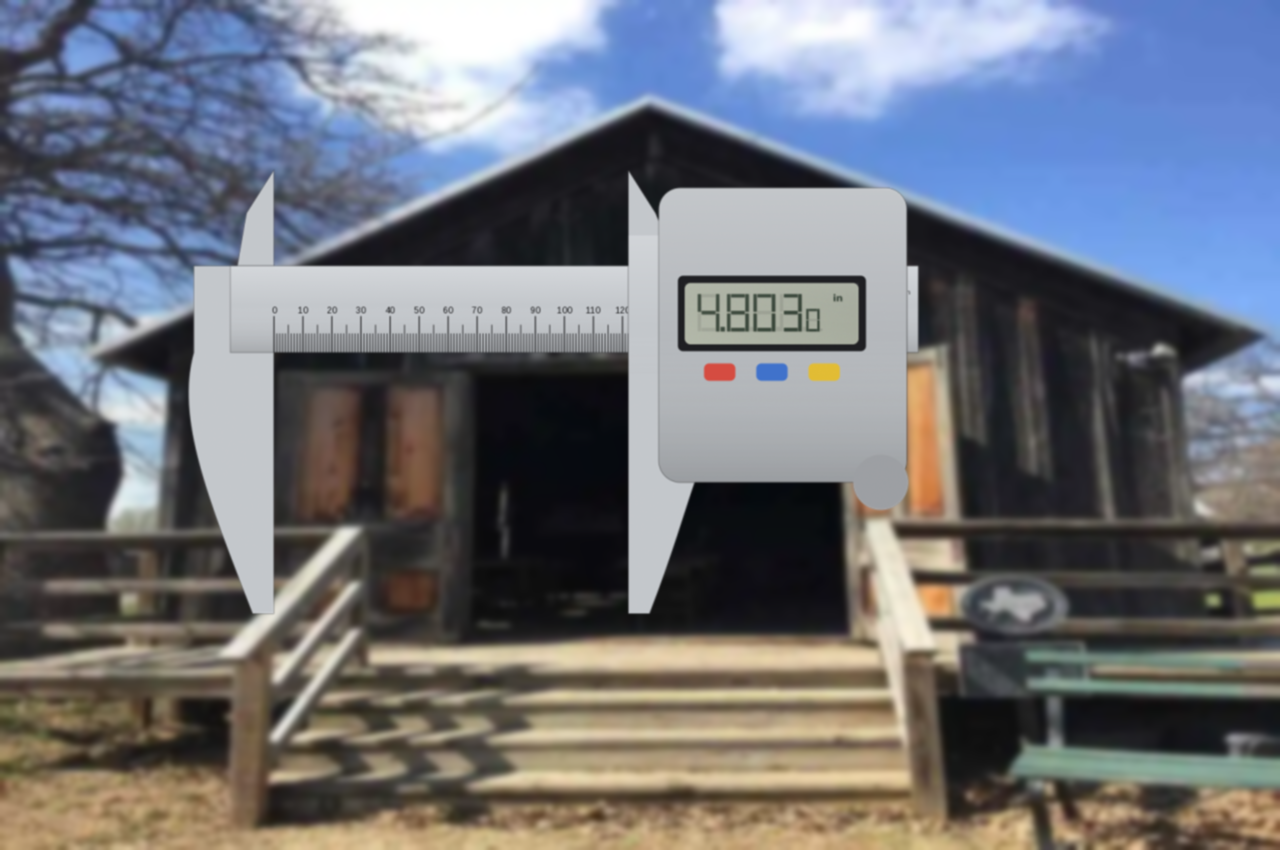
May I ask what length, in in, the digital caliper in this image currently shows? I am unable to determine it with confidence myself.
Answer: 4.8030 in
